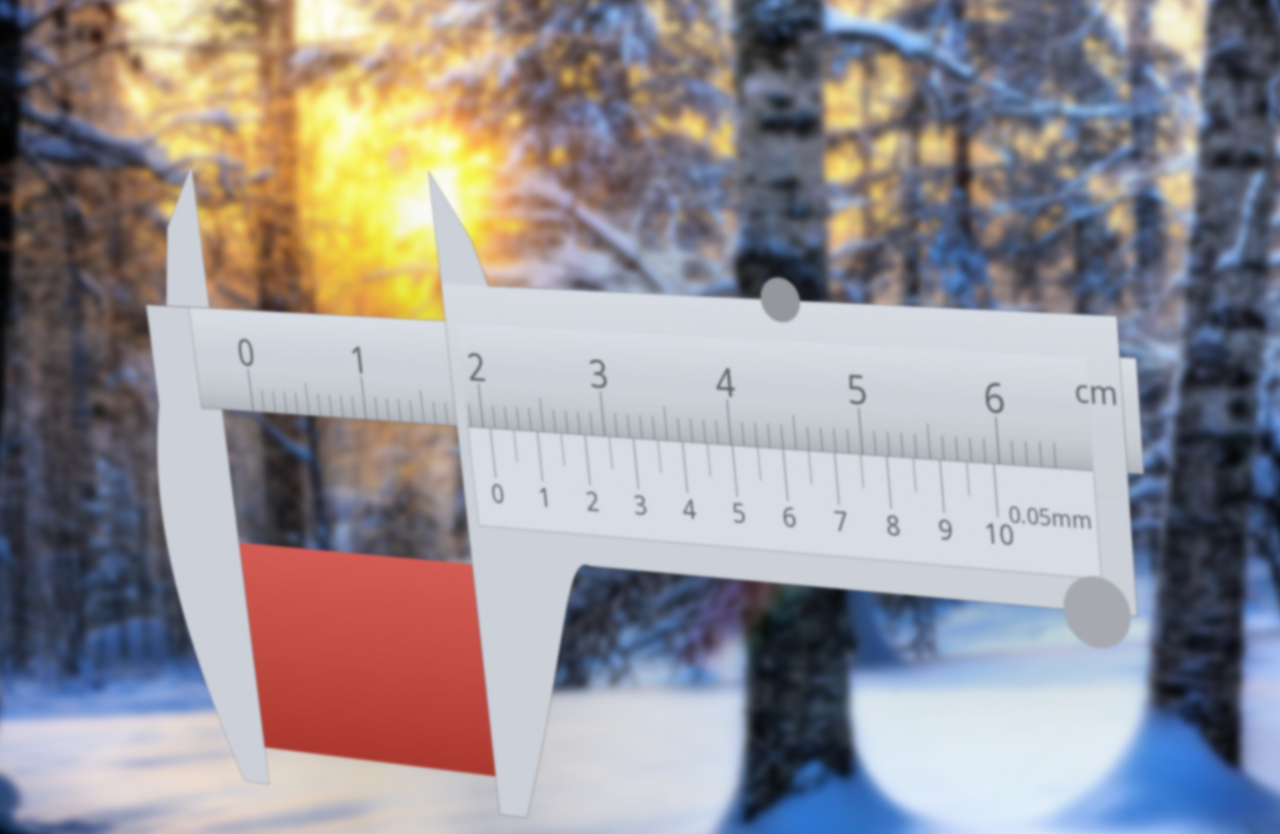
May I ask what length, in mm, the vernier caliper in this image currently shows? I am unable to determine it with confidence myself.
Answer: 20.6 mm
